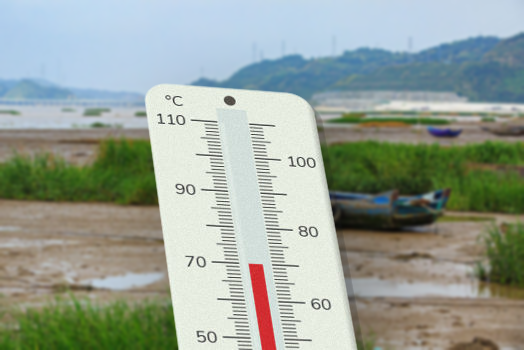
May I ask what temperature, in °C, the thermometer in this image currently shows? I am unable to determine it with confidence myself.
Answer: 70 °C
